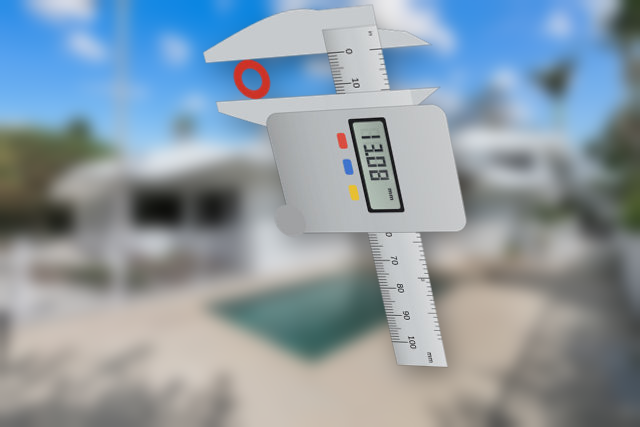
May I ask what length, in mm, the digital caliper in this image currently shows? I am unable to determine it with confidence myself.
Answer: 13.08 mm
